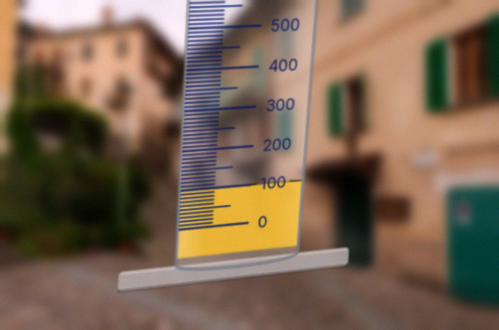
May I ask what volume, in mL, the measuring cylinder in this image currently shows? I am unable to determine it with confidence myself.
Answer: 100 mL
